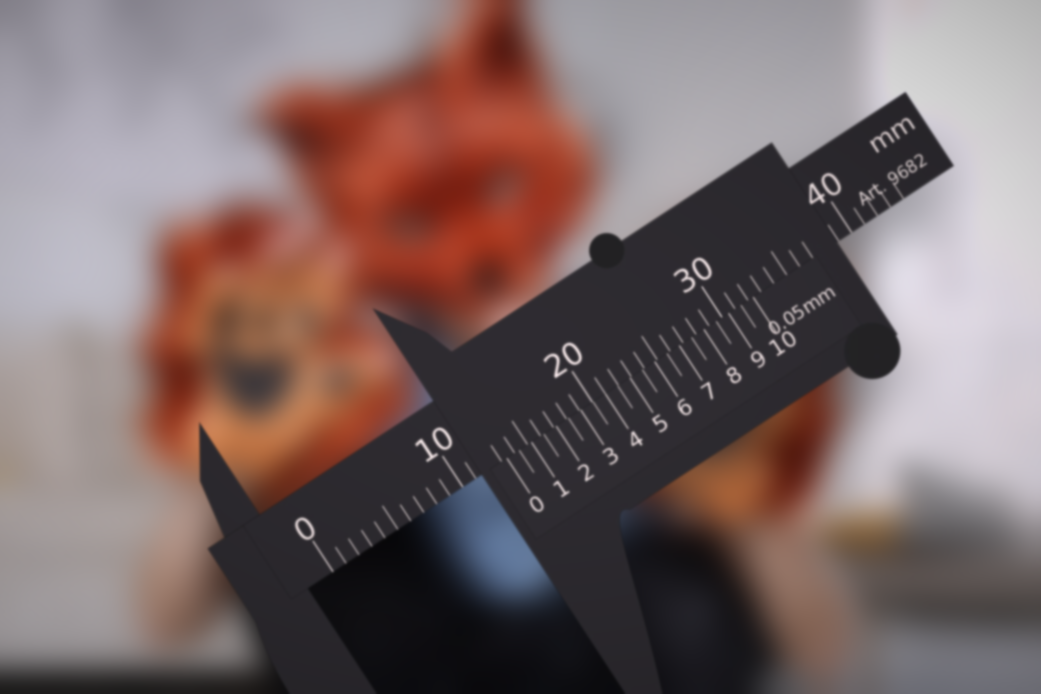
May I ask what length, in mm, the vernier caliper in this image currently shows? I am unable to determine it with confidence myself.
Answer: 13.4 mm
